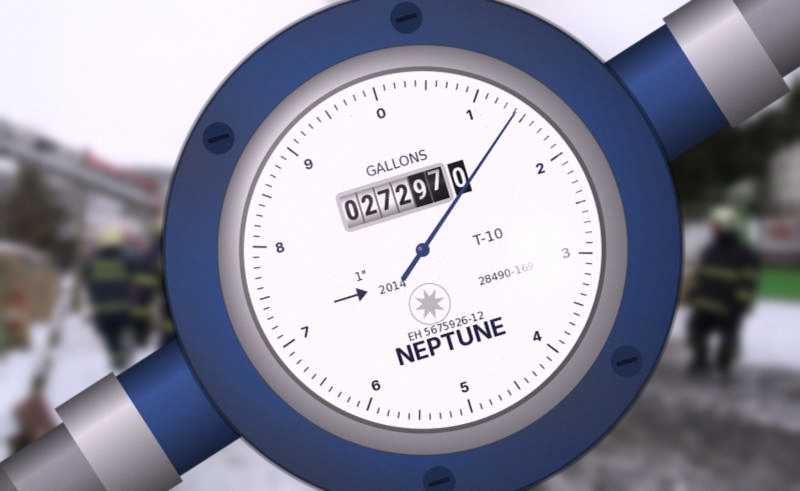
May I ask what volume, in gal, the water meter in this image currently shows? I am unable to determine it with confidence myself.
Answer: 272971.4 gal
